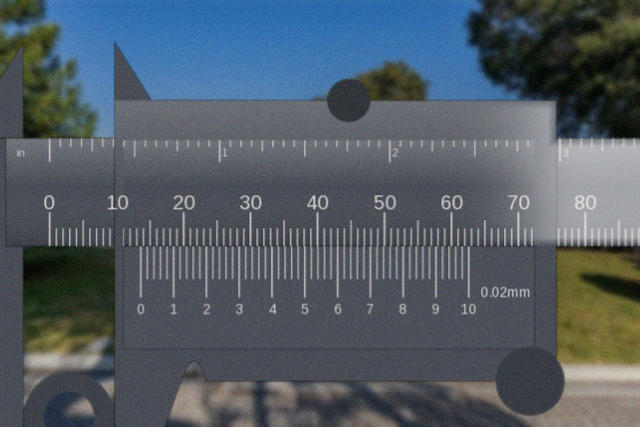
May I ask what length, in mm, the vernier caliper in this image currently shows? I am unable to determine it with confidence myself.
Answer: 13.6 mm
